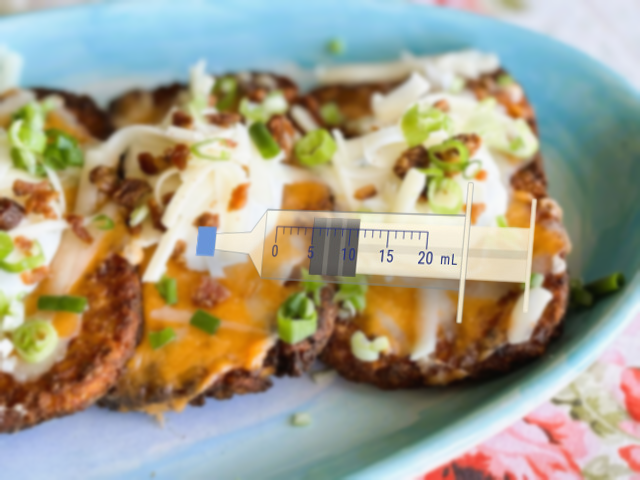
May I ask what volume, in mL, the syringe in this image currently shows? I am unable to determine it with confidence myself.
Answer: 5 mL
